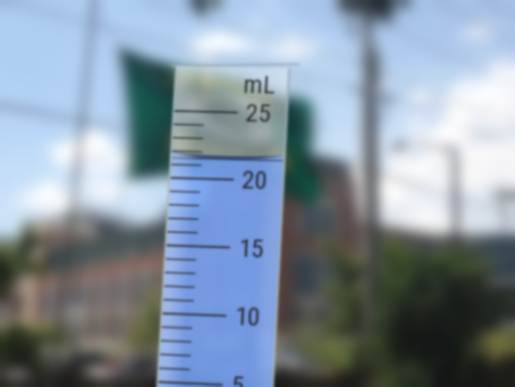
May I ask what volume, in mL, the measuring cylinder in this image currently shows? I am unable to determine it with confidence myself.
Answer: 21.5 mL
